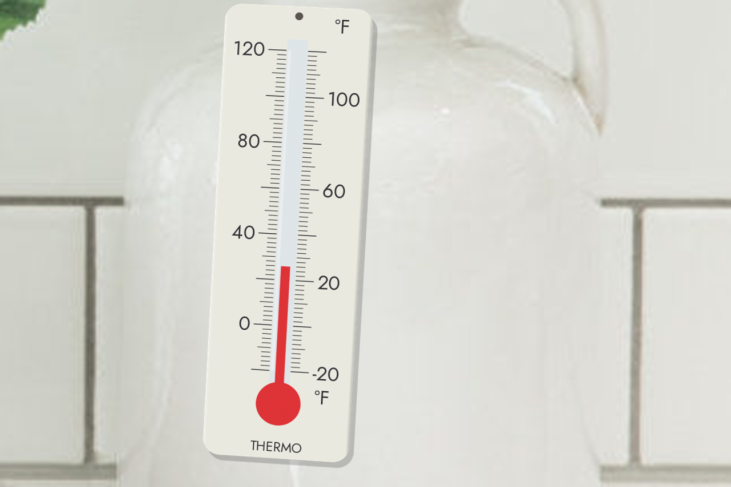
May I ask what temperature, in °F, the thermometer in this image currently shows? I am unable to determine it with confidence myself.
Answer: 26 °F
